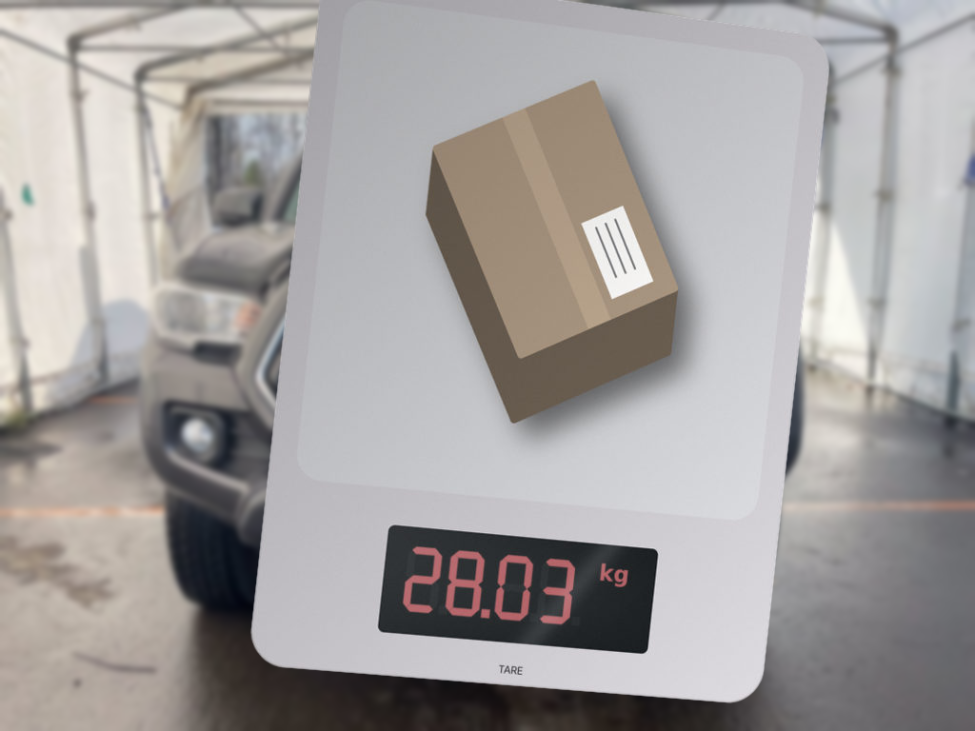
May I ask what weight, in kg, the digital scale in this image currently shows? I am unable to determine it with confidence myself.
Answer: 28.03 kg
